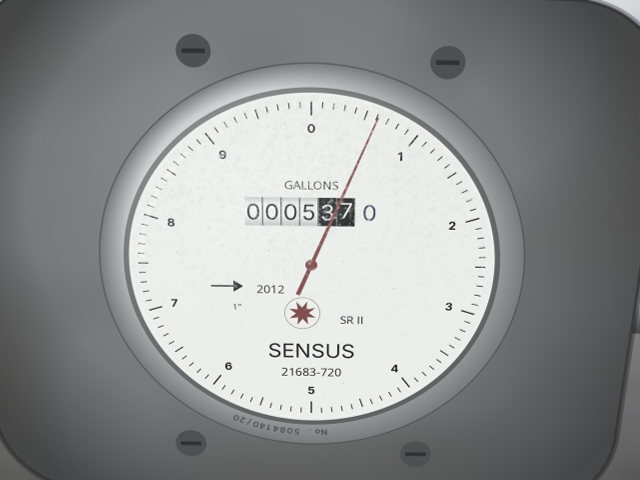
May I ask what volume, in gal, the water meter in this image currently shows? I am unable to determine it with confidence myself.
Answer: 5370.6 gal
